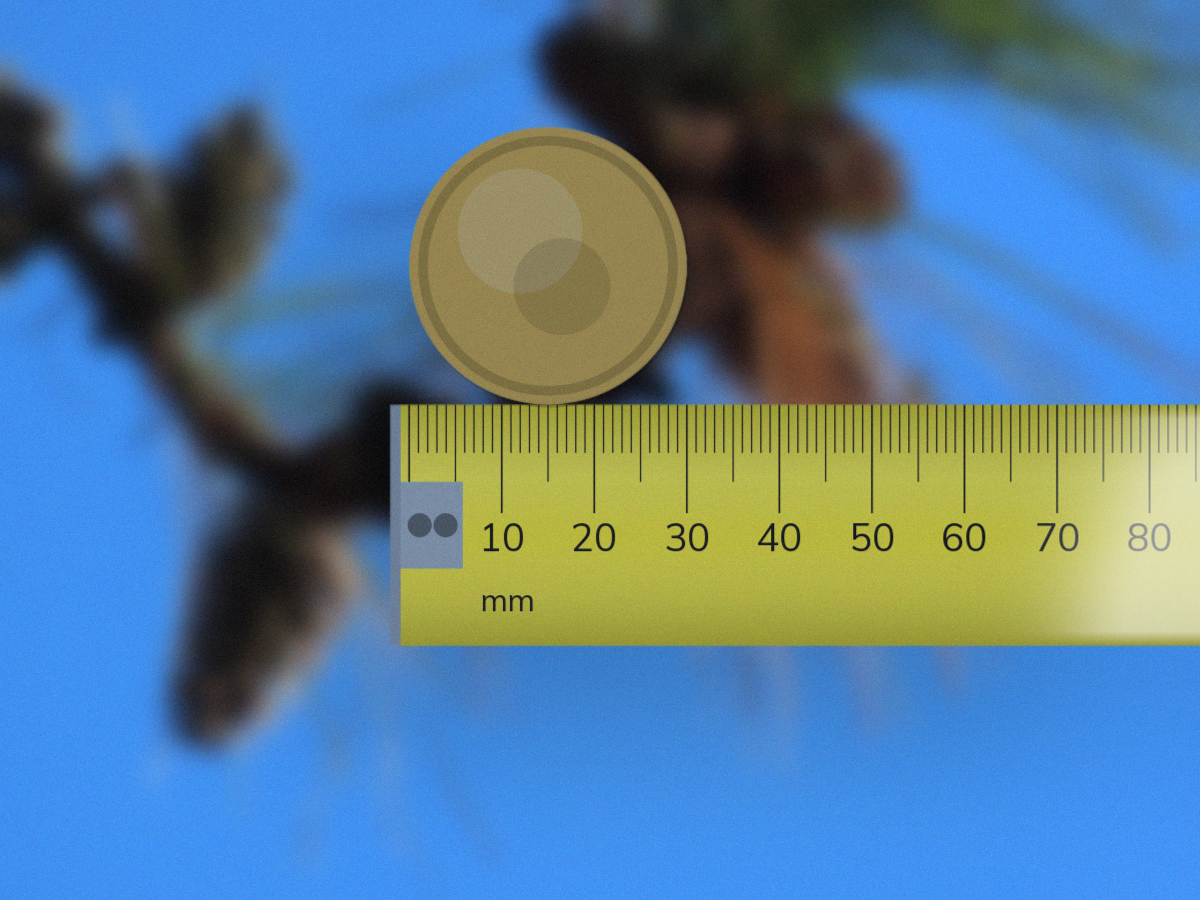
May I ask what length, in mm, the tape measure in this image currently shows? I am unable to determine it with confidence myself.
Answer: 30 mm
